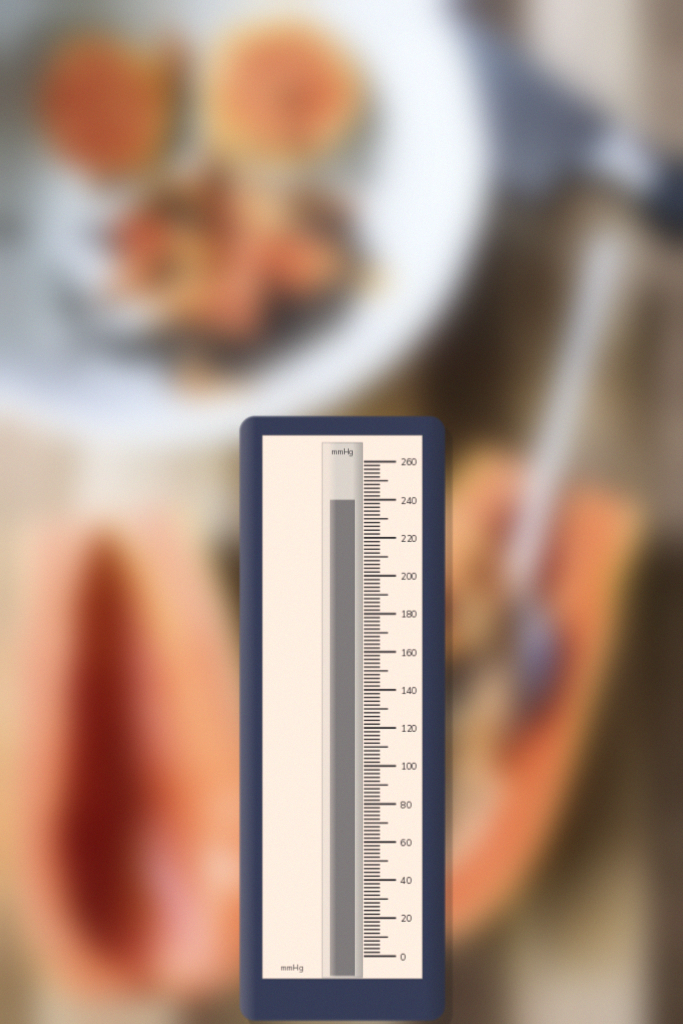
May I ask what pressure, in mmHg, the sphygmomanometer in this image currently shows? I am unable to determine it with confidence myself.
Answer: 240 mmHg
